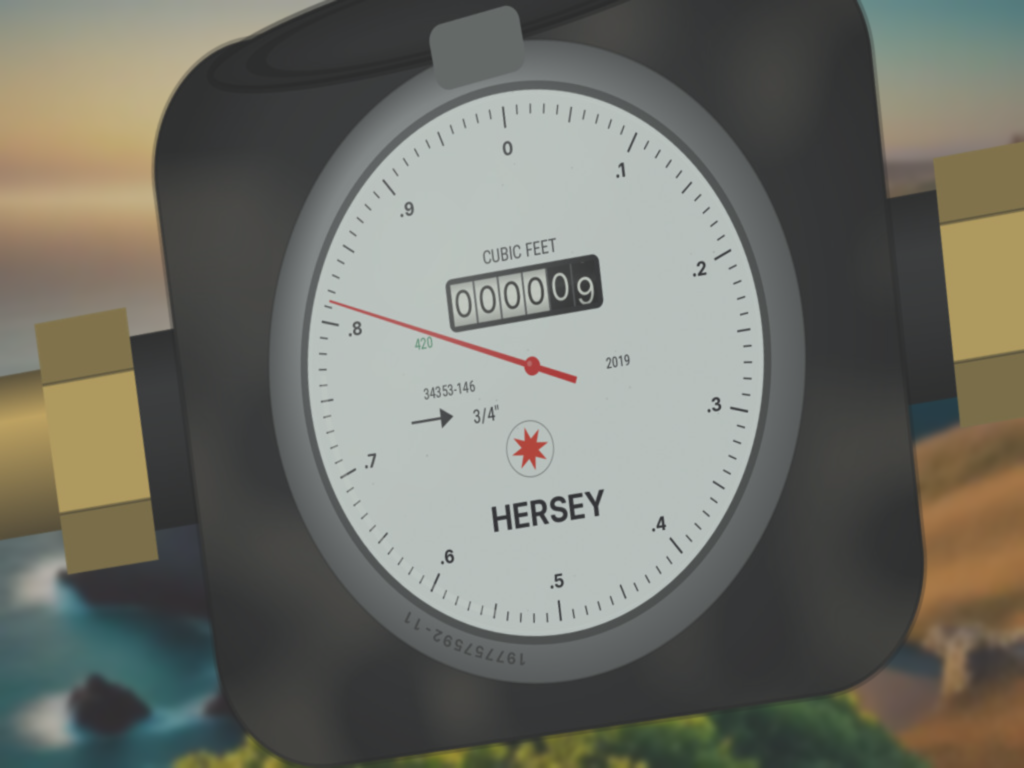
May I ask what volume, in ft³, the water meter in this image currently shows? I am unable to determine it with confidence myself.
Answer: 8.81 ft³
